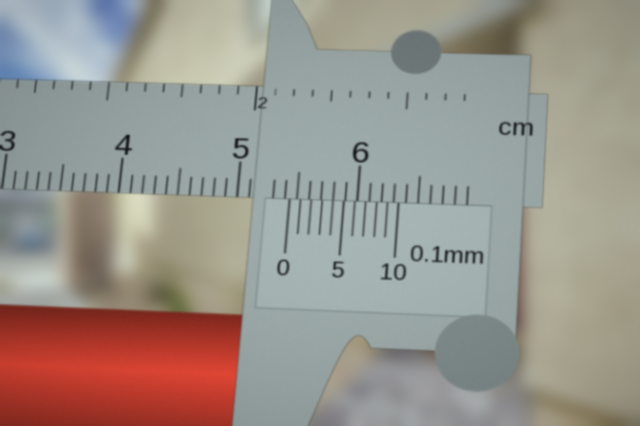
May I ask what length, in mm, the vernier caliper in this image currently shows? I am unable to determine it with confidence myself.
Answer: 54.4 mm
